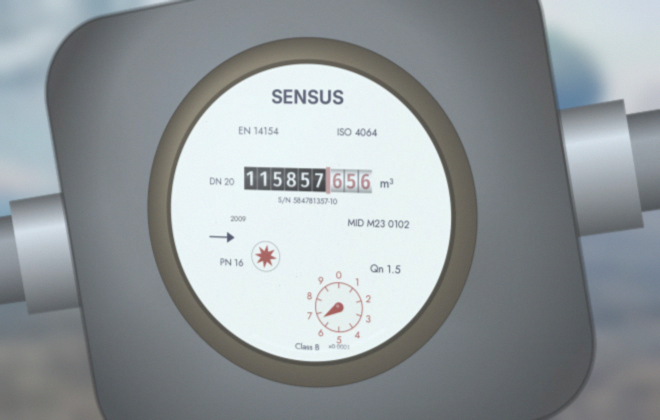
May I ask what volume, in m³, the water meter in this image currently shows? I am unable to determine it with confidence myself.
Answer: 115857.6566 m³
